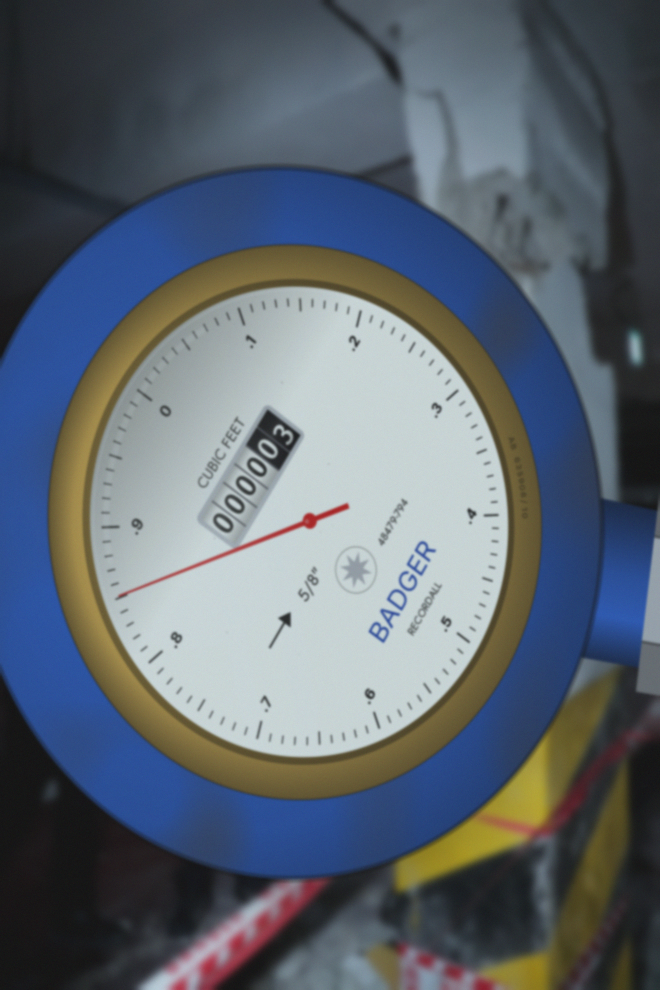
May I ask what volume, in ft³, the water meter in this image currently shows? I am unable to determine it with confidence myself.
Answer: 2.85 ft³
